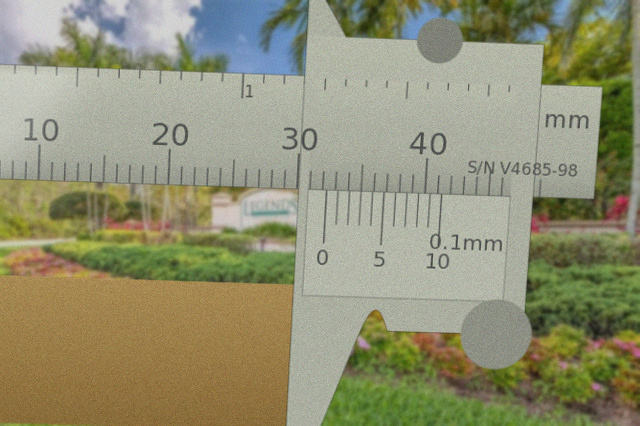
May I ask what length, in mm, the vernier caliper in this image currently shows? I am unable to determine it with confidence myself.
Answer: 32.3 mm
